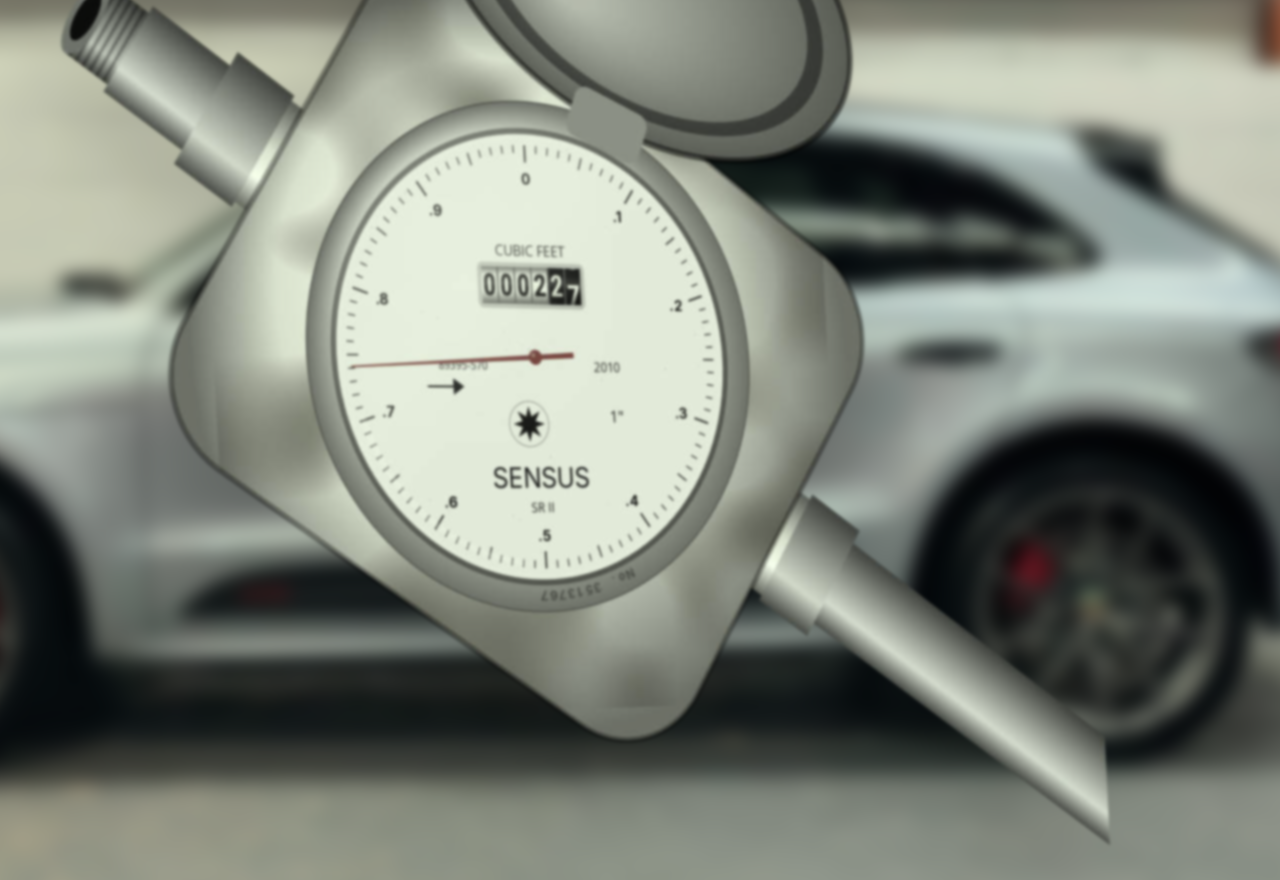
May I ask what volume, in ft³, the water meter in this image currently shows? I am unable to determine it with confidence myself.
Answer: 226.74 ft³
